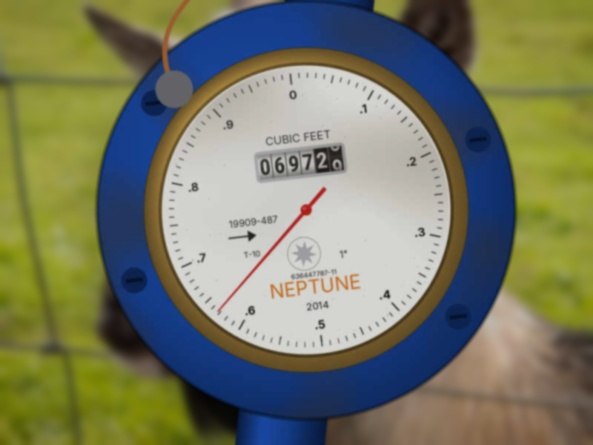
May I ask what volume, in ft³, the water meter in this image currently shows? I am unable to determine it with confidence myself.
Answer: 69728.63 ft³
